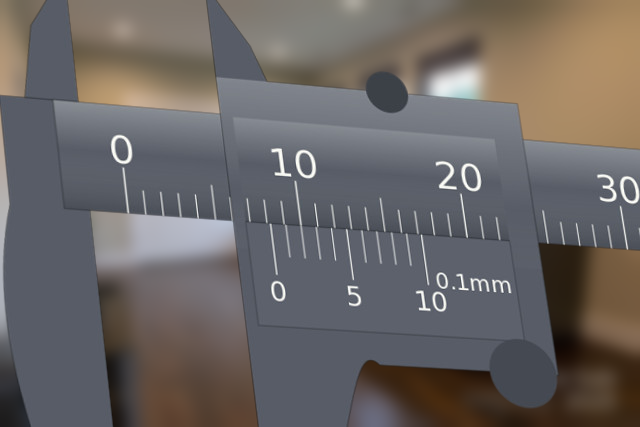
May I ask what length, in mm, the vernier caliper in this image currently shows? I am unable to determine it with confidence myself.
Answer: 8.2 mm
